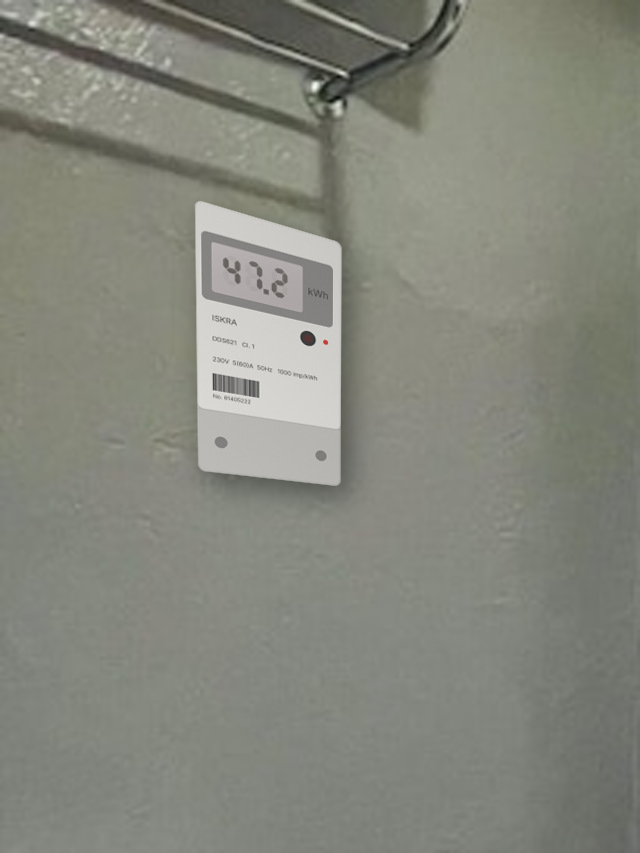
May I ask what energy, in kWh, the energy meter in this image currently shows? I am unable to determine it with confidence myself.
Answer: 47.2 kWh
